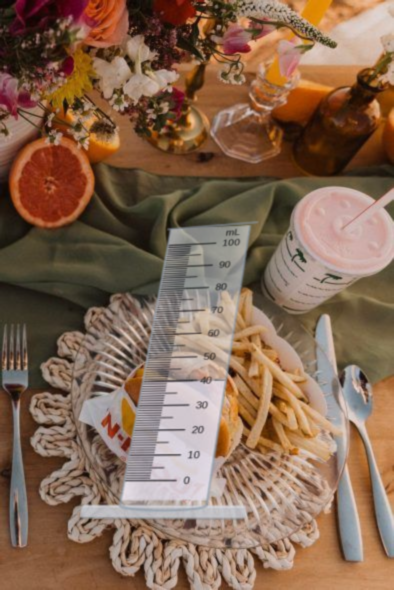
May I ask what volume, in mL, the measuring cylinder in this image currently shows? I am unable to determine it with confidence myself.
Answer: 40 mL
